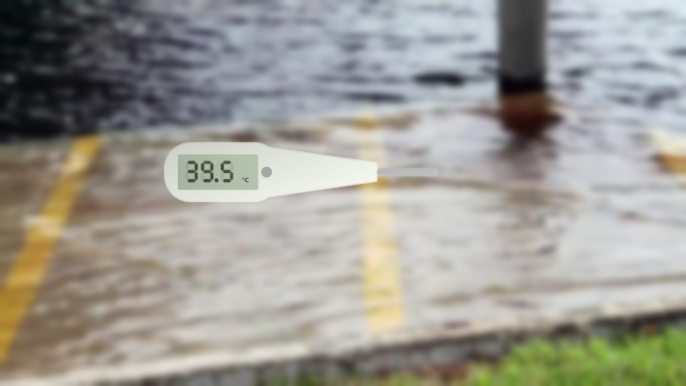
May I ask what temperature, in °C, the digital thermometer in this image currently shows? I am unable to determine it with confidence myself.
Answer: 39.5 °C
